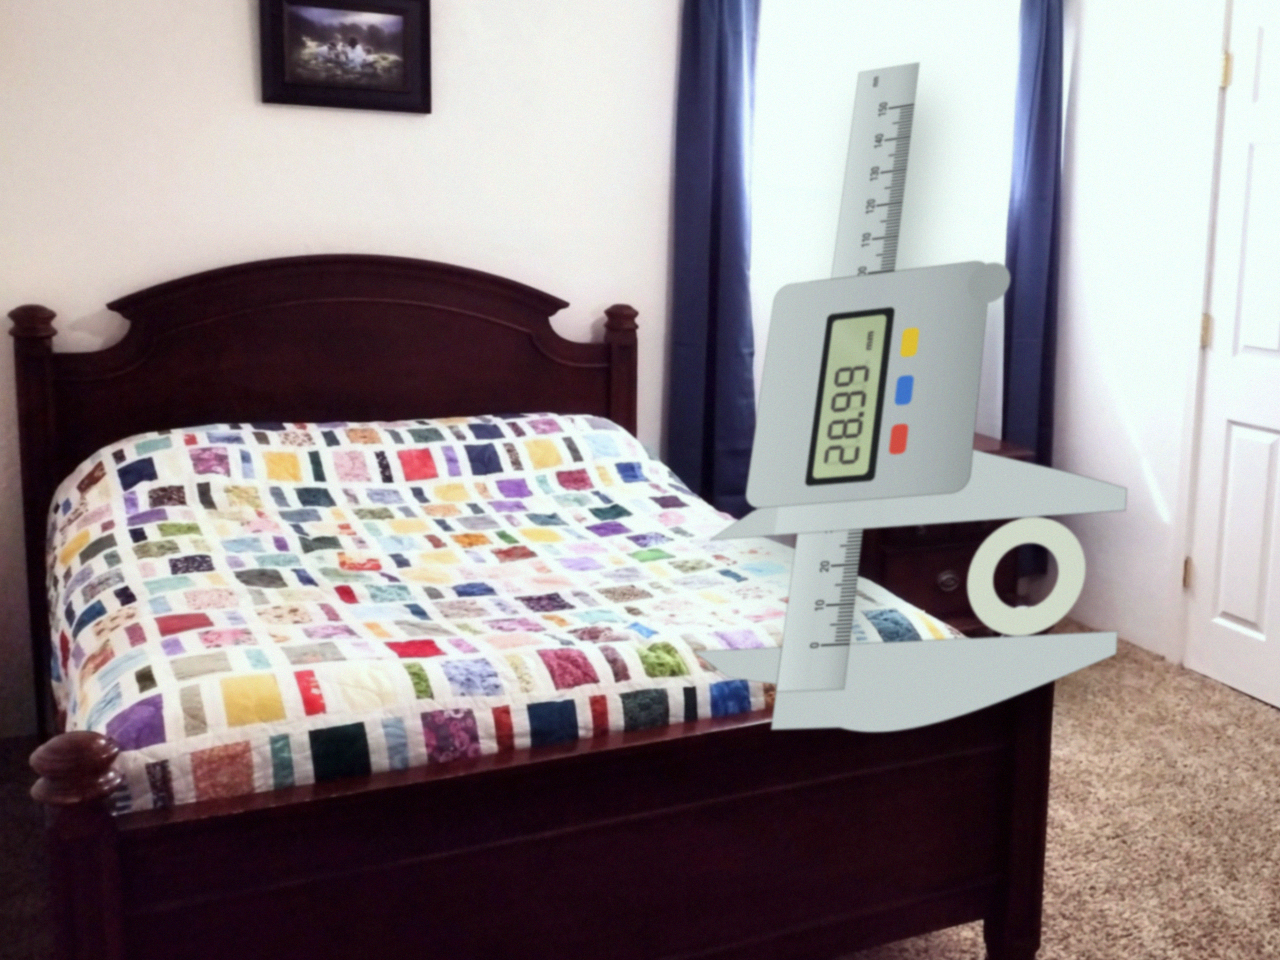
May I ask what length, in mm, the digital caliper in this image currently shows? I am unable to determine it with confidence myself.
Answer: 28.99 mm
